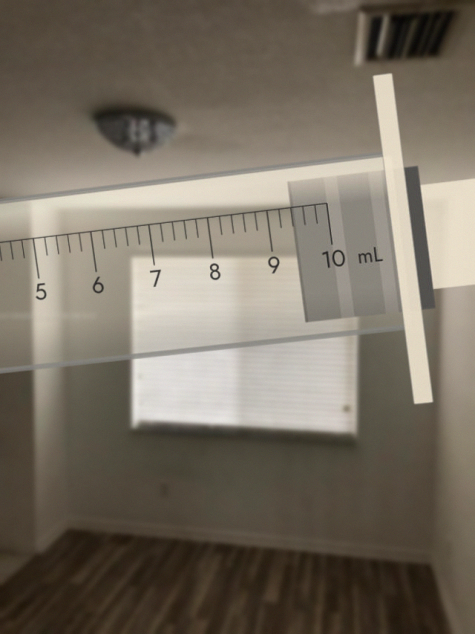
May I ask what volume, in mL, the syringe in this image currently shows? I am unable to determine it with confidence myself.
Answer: 9.4 mL
